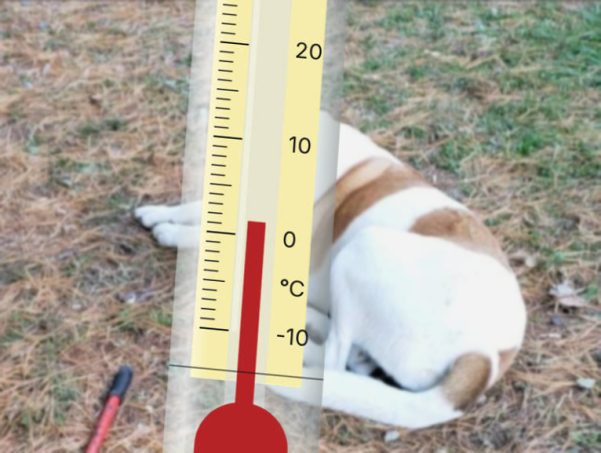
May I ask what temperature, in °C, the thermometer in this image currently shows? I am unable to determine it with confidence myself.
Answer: 1.5 °C
